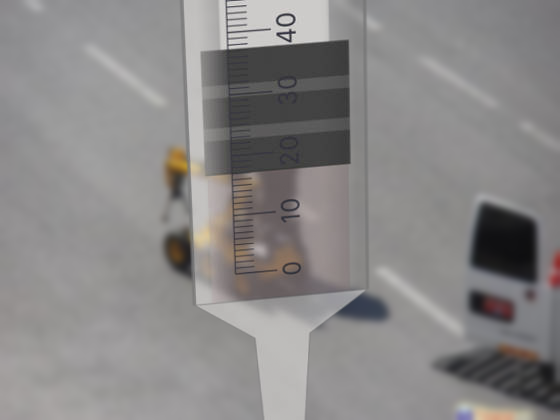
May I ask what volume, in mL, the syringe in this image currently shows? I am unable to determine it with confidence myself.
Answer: 17 mL
